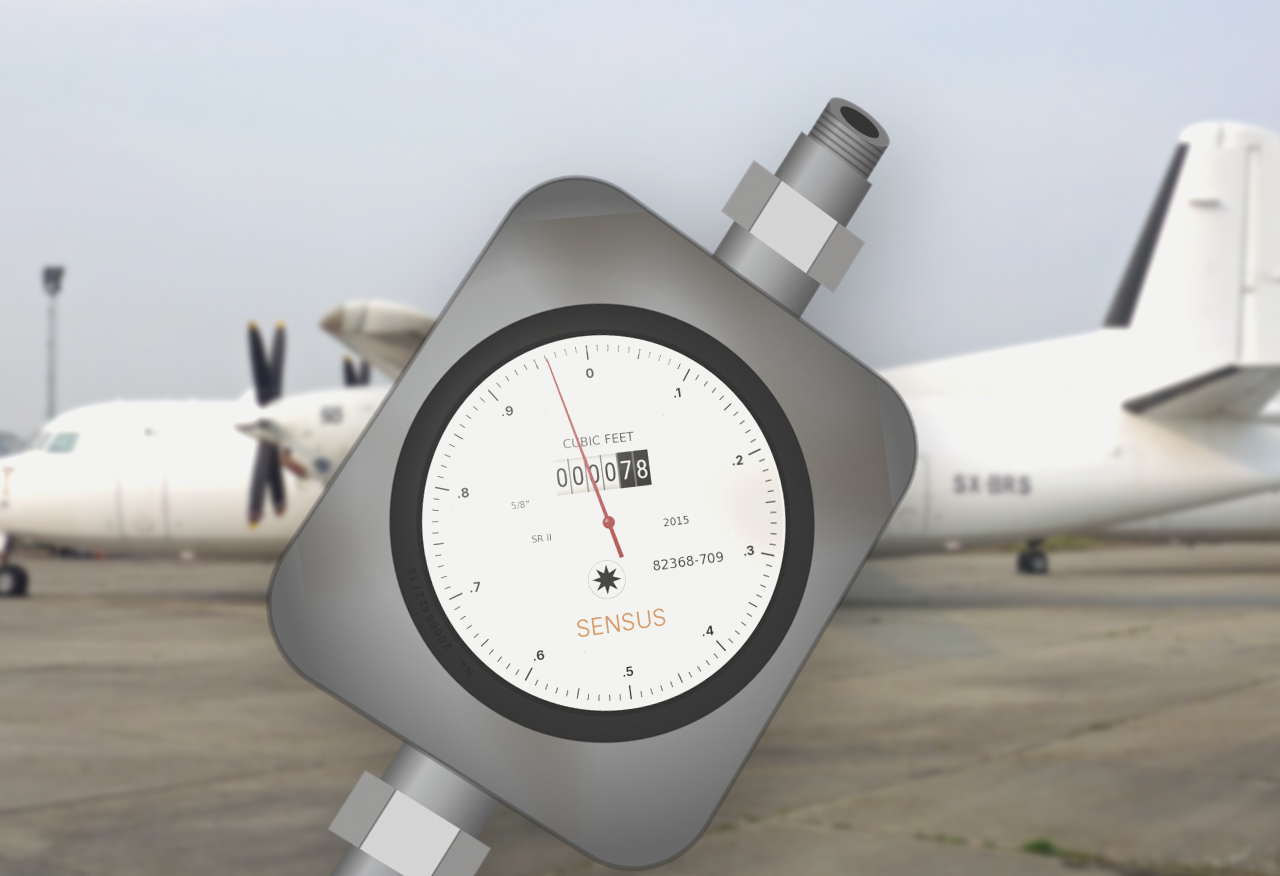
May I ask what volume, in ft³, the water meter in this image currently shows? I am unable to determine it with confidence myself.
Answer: 77.96 ft³
